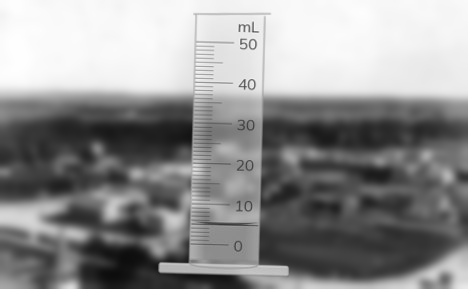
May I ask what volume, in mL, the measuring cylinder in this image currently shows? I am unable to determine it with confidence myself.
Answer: 5 mL
